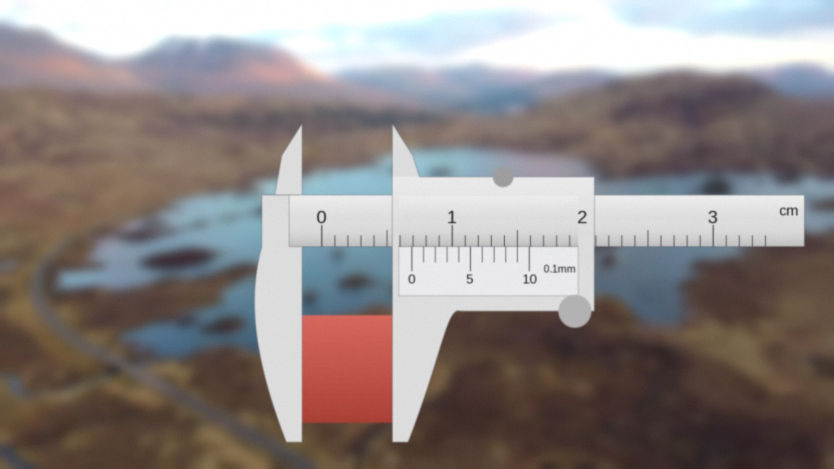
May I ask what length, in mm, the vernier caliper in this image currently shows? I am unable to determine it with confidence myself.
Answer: 6.9 mm
